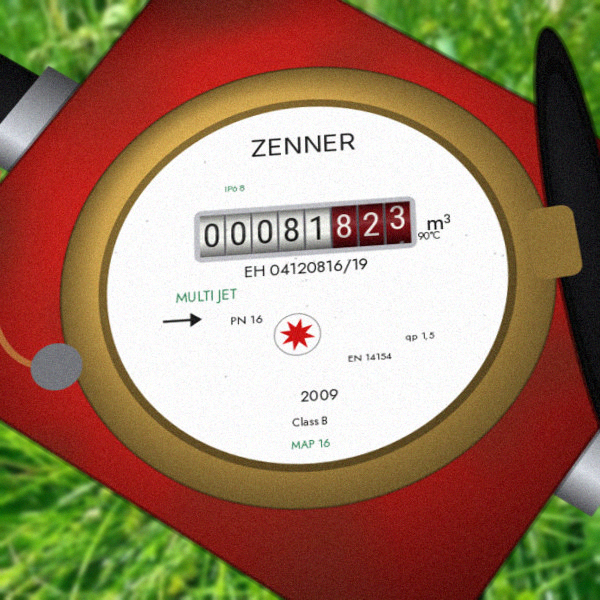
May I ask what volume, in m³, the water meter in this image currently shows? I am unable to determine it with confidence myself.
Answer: 81.823 m³
